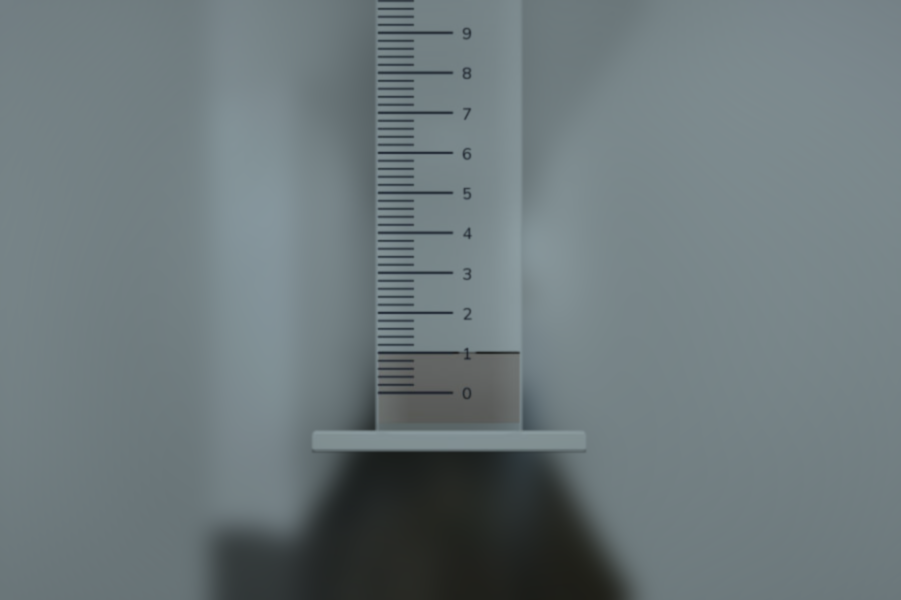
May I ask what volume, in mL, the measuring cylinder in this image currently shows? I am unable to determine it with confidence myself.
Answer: 1 mL
